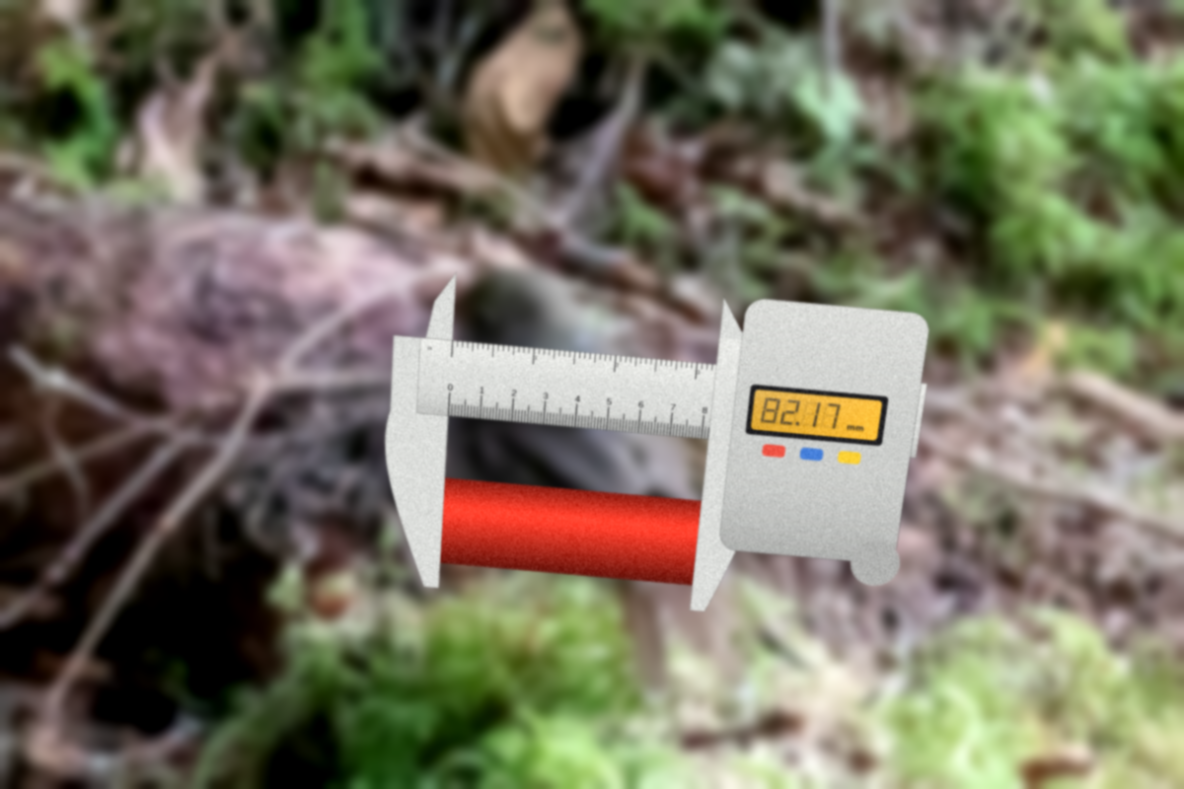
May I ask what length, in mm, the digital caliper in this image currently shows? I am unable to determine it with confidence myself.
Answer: 82.17 mm
